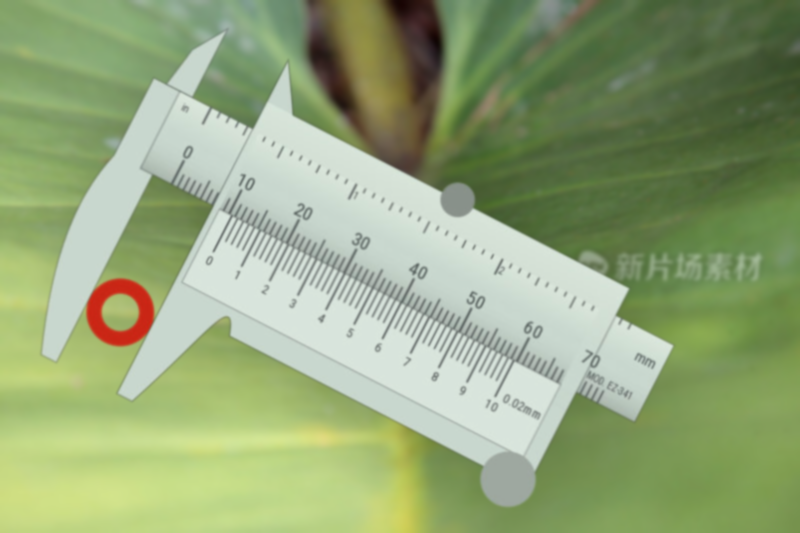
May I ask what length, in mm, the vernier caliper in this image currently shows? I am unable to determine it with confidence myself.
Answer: 10.5 mm
